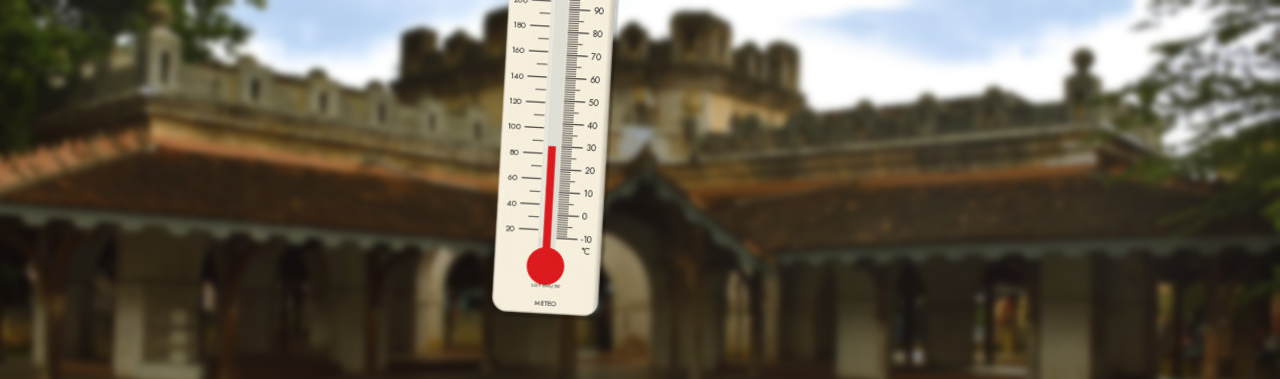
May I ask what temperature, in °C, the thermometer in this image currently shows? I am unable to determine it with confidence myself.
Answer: 30 °C
